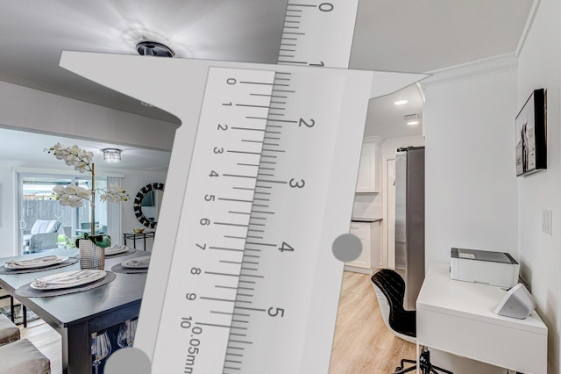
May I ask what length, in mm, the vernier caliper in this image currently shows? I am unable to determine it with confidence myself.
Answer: 14.0 mm
